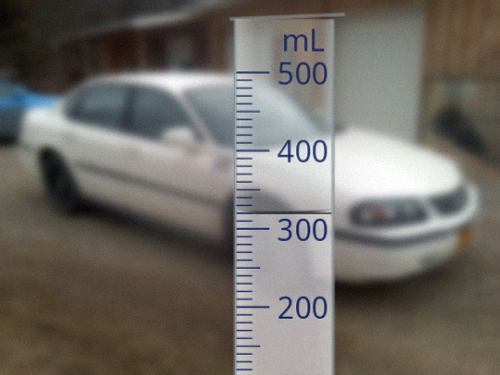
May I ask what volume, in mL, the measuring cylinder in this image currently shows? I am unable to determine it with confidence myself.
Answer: 320 mL
